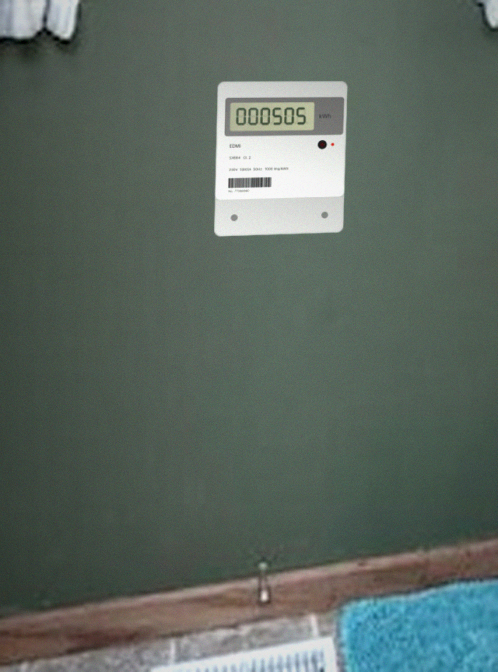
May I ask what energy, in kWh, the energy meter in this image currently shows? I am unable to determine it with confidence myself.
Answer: 505 kWh
